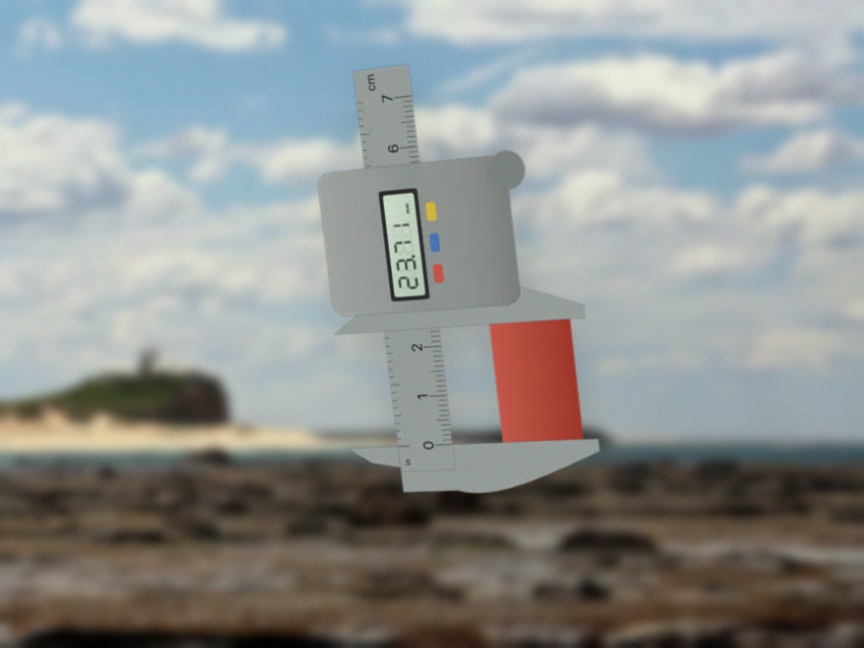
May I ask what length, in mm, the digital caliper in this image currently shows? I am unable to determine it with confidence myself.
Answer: 23.71 mm
